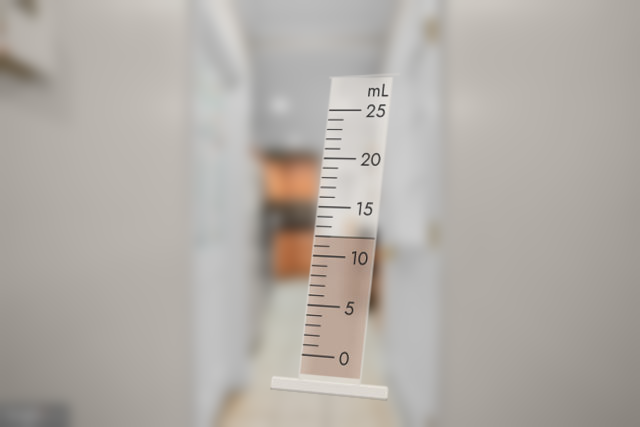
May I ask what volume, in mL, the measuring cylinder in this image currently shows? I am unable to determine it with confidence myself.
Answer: 12 mL
